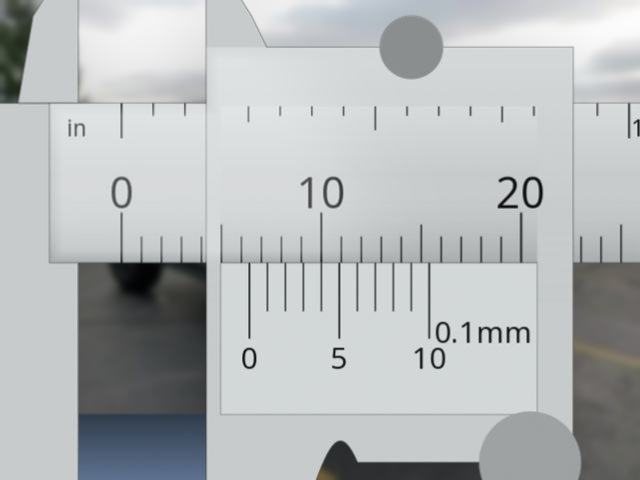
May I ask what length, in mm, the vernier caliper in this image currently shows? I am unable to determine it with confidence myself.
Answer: 6.4 mm
